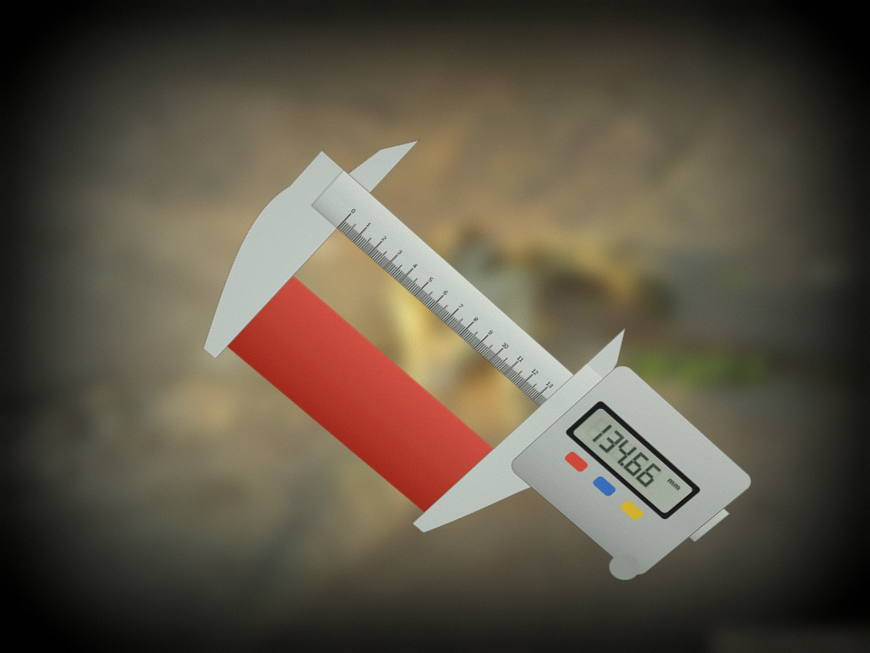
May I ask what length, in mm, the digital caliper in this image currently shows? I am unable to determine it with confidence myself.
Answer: 134.66 mm
